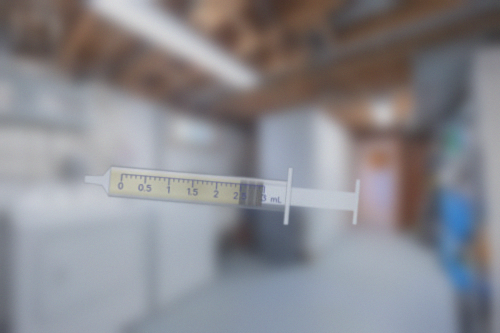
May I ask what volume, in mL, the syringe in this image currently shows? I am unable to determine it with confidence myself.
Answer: 2.5 mL
